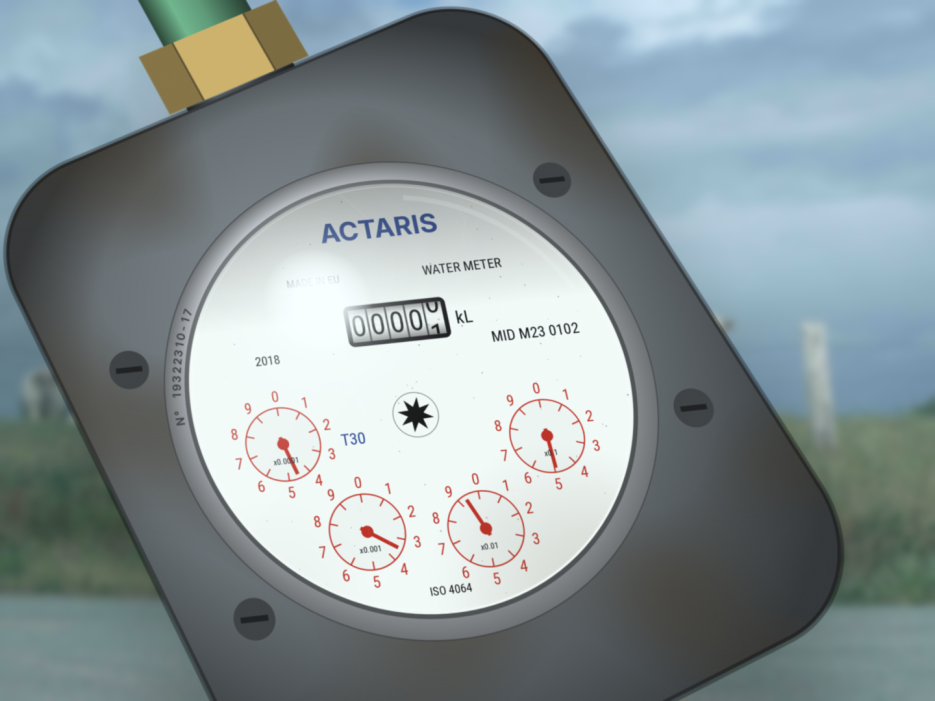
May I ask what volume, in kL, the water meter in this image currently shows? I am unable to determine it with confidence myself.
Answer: 0.4934 kL
